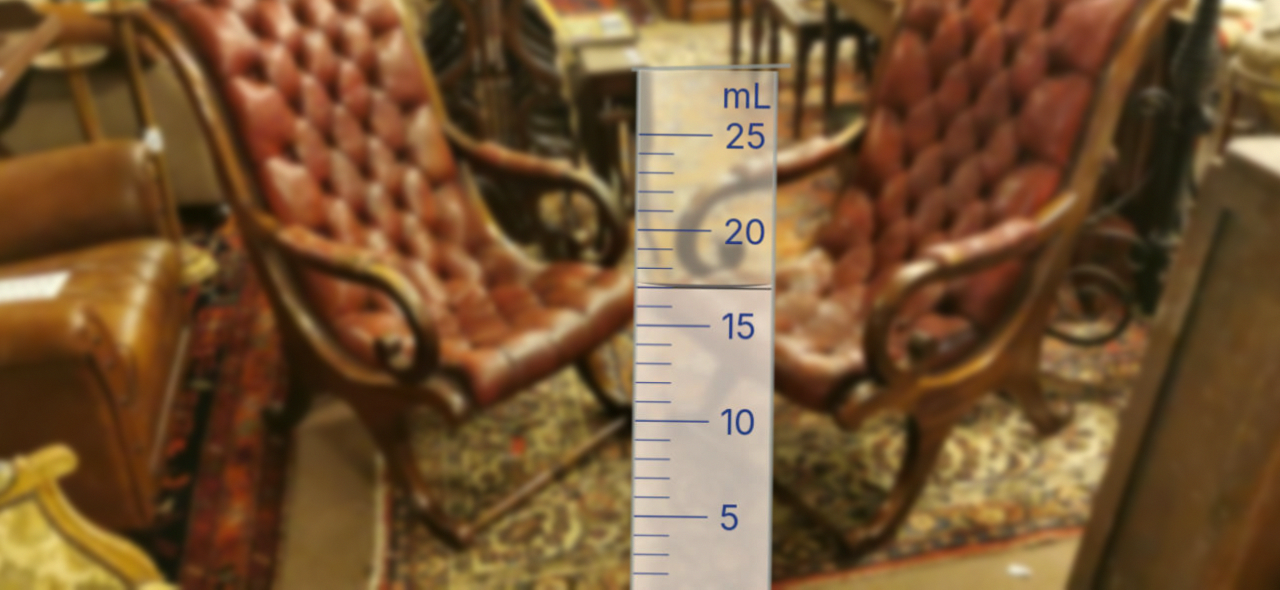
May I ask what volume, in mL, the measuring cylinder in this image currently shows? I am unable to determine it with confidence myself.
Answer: 17 mL
